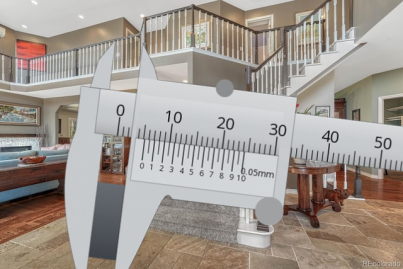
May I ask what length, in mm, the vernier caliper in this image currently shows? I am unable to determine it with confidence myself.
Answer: 5.2 mm
